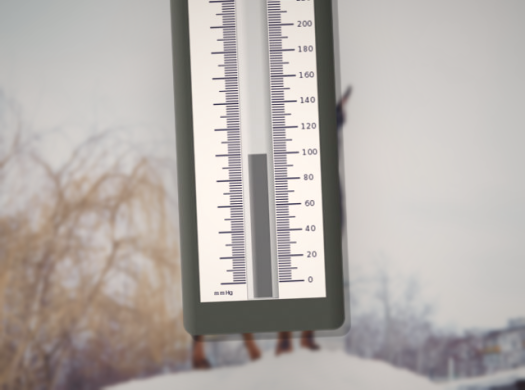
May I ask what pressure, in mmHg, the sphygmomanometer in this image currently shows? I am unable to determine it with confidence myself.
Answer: 100 mmHg
